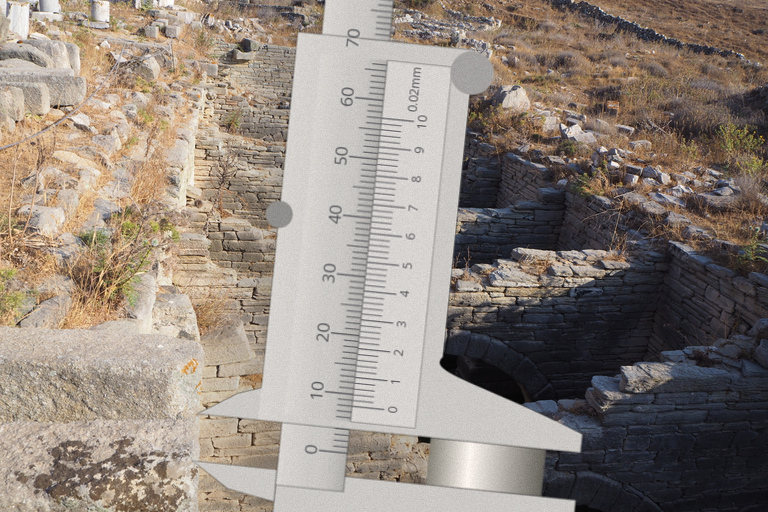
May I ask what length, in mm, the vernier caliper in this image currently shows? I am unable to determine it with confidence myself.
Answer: 8.0 mm
